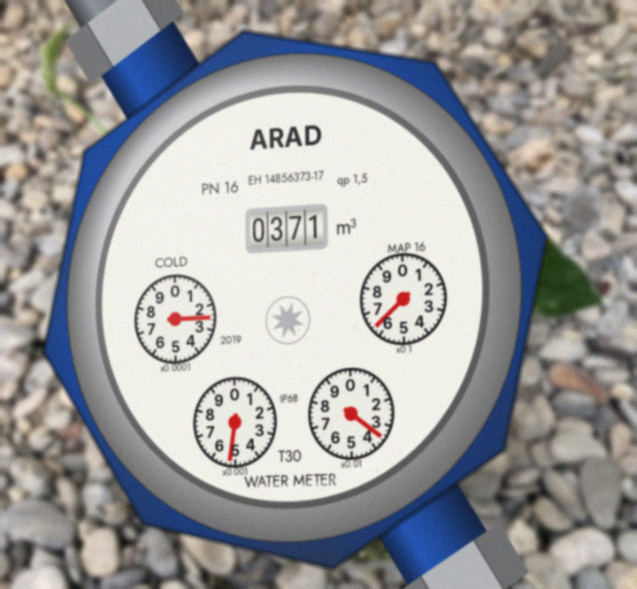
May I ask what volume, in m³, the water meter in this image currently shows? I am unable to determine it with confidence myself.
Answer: 371.6352 m³
